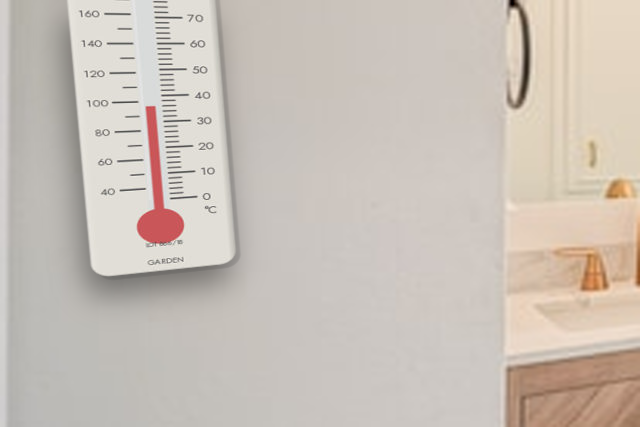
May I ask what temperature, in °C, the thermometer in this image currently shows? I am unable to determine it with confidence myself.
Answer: 36 °C
